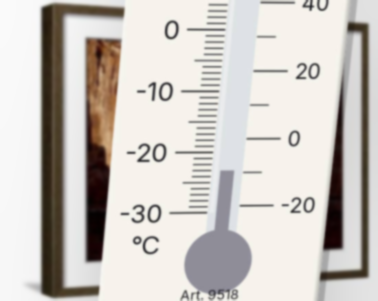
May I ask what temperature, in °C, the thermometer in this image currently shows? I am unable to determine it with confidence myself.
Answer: -23 °C
